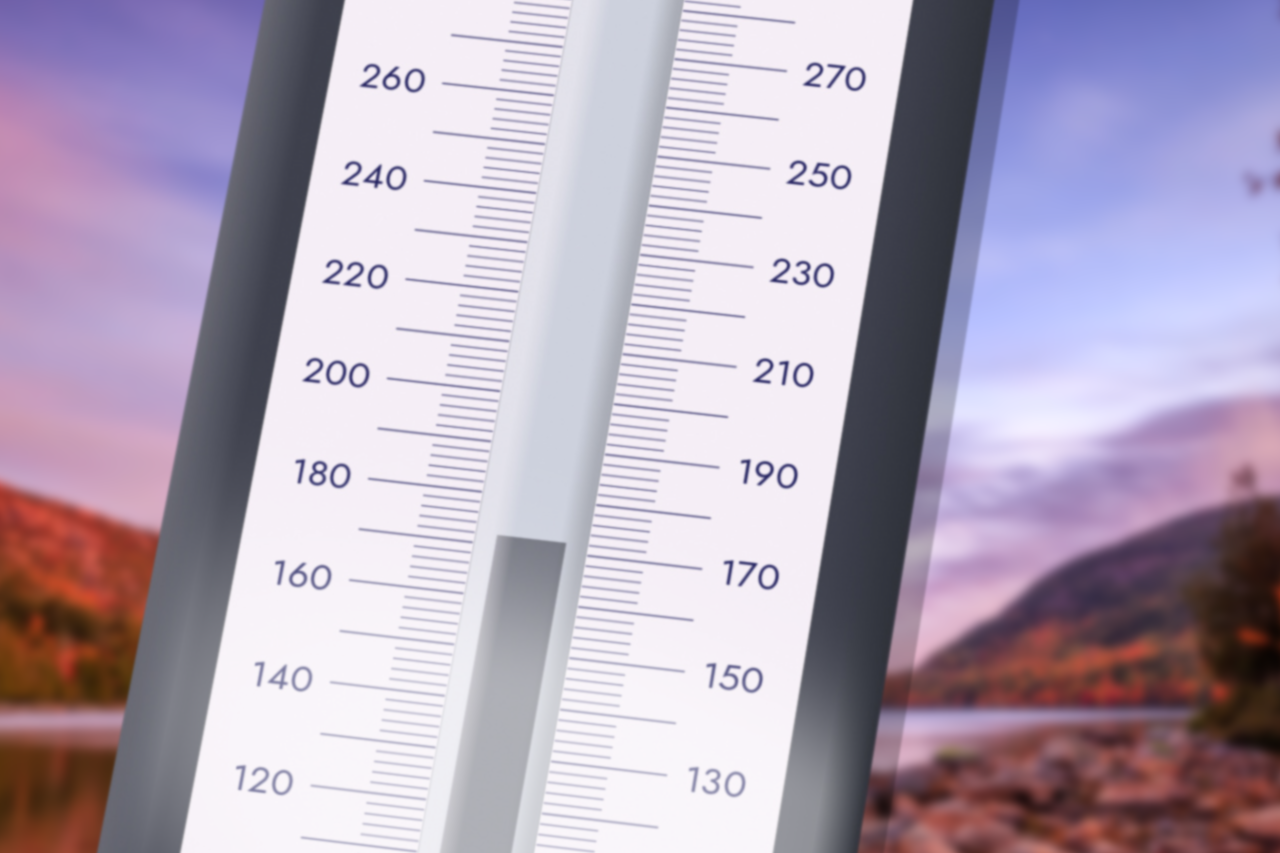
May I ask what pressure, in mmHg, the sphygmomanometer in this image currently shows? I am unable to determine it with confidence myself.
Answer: 172 mmHg
